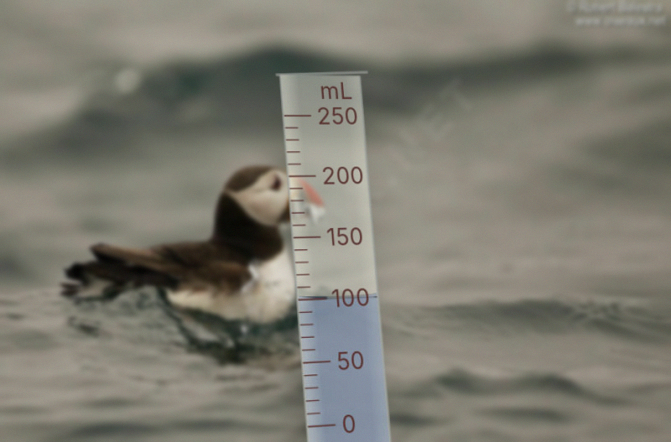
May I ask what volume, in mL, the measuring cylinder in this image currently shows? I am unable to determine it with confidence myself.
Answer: 100 mL
